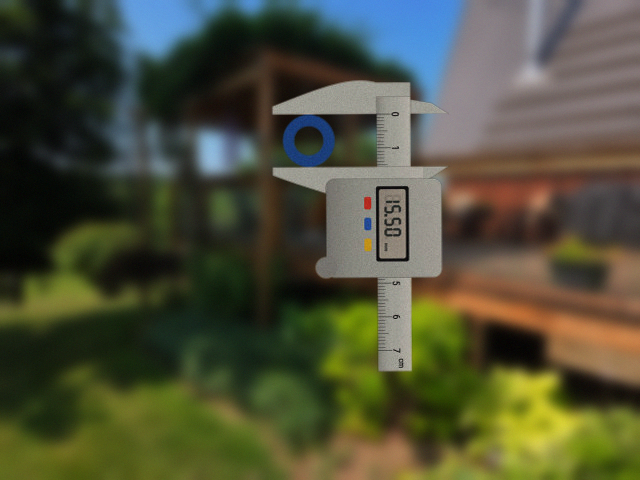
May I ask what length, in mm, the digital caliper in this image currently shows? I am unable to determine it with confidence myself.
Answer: 15.50 mm
